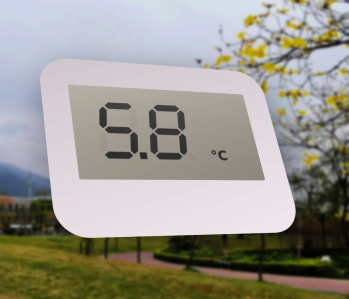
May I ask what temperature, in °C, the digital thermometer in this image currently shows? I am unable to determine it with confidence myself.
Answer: 5.8 °C
